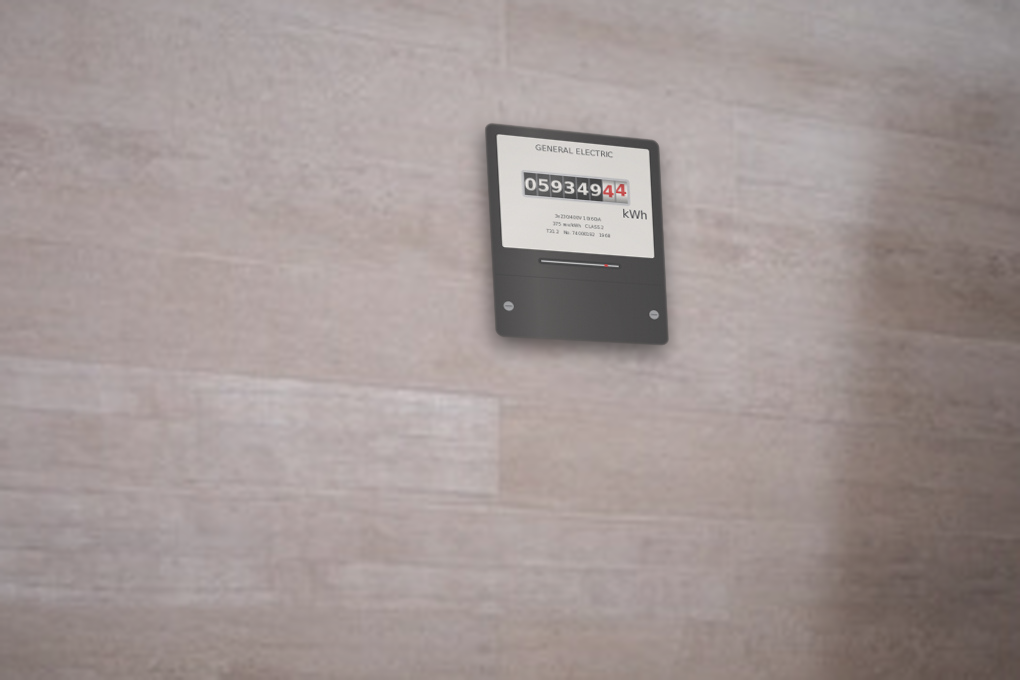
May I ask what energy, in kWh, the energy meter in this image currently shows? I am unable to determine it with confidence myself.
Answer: 59349.44 kWh
